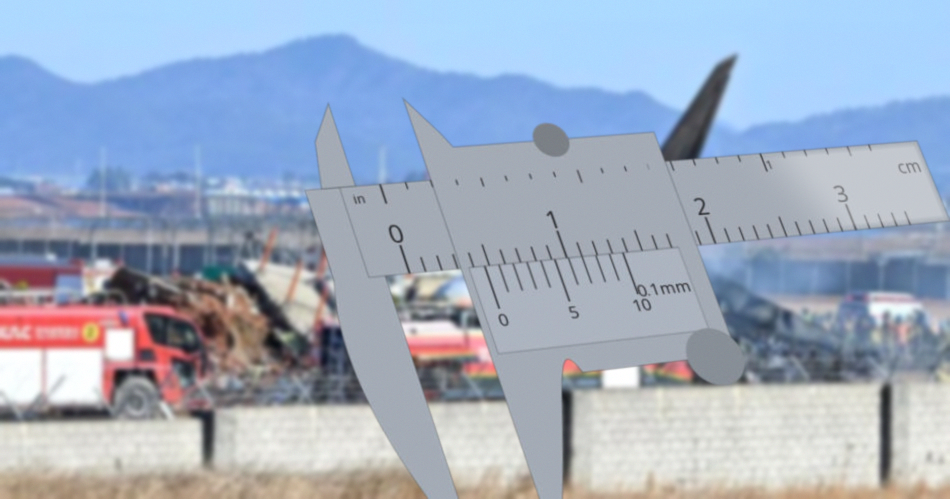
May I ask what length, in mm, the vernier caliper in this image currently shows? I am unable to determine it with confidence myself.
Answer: 4.7 mm
